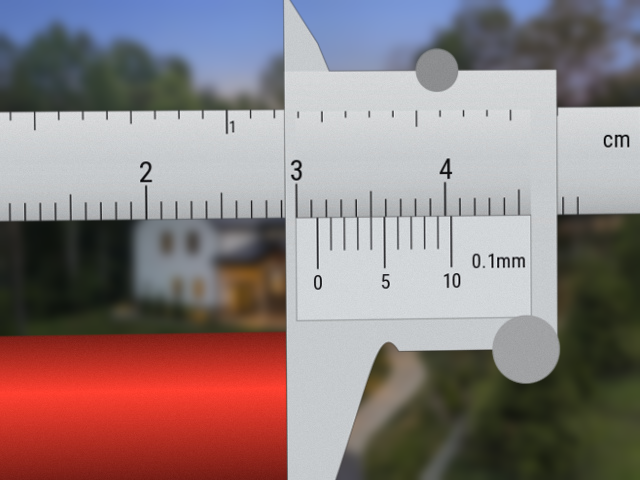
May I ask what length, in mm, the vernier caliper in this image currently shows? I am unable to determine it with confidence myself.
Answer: 31.4 mm
